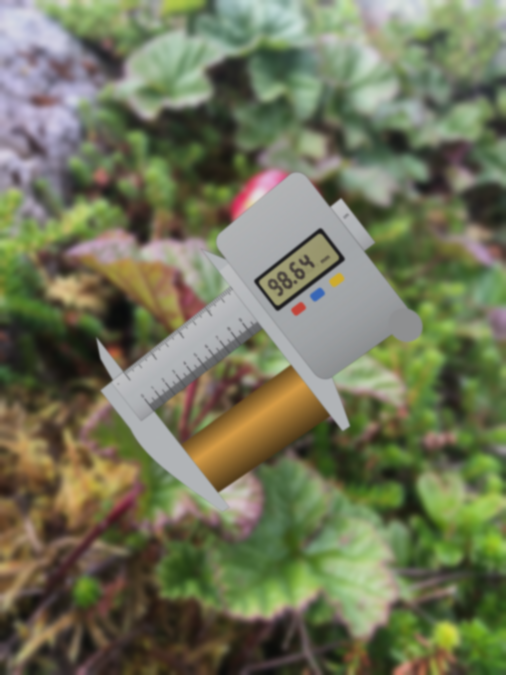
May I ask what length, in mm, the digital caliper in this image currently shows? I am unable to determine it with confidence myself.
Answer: 98.64 mm
